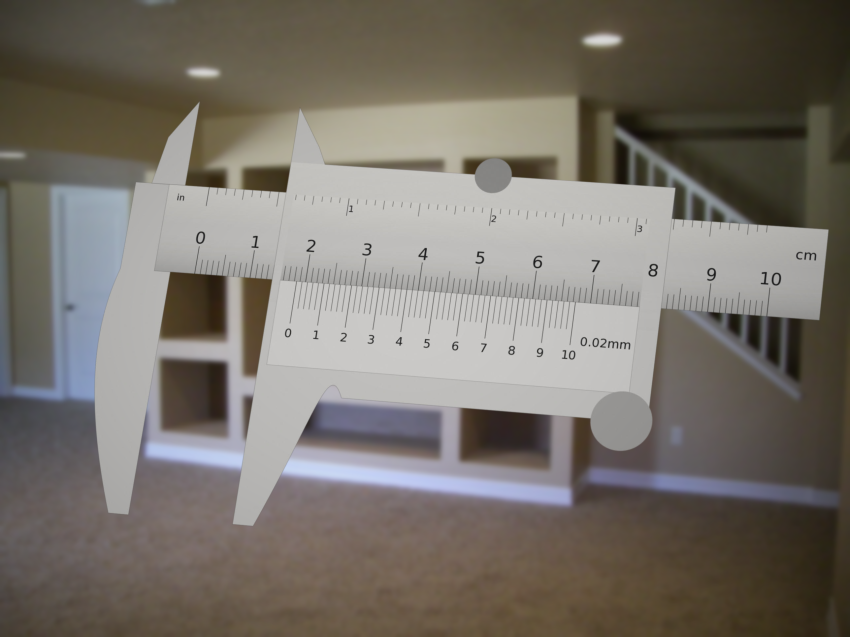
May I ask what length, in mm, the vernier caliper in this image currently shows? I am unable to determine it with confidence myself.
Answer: 18.4 mm
